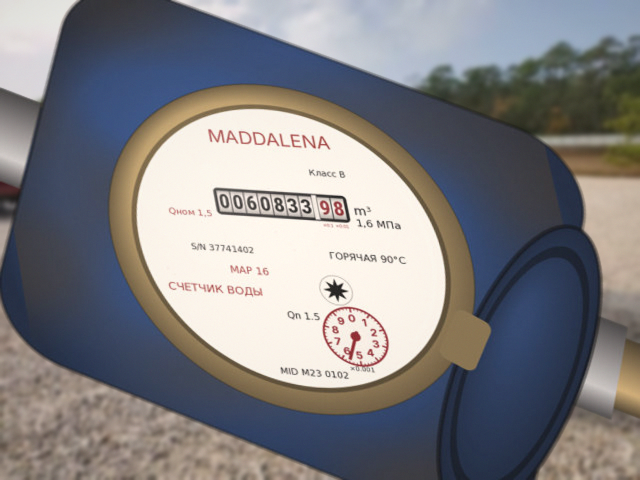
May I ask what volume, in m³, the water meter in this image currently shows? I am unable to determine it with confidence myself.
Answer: 60833.985 m³
